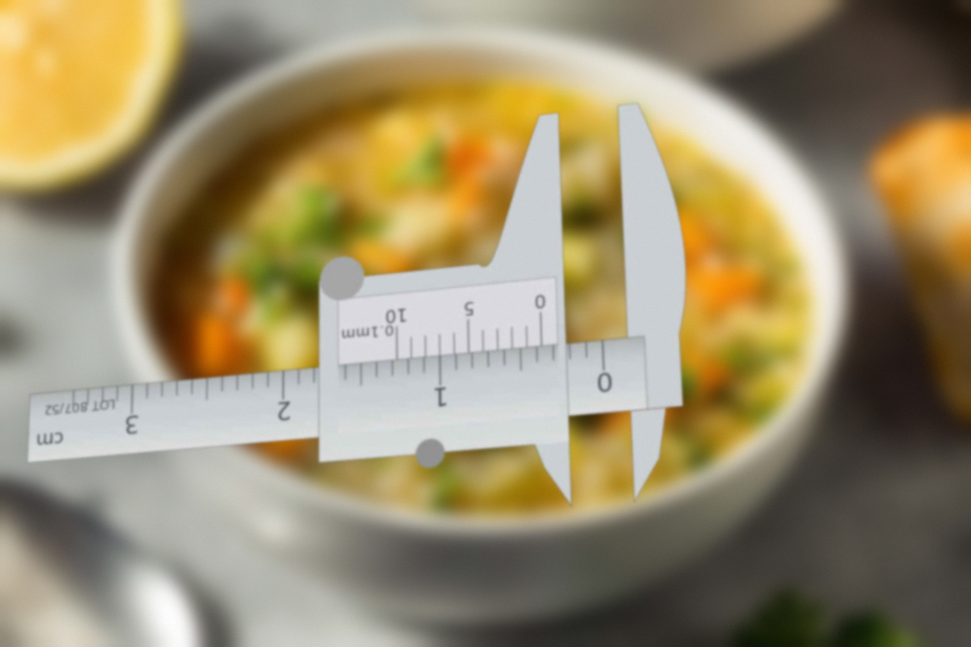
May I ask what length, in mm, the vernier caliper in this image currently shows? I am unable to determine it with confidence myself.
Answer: 3.7 mm
